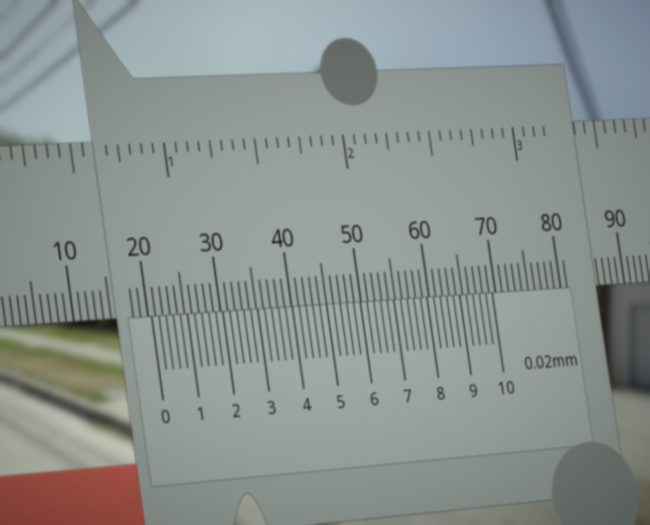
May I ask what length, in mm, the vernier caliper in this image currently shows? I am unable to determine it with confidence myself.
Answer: 20.5 mm
